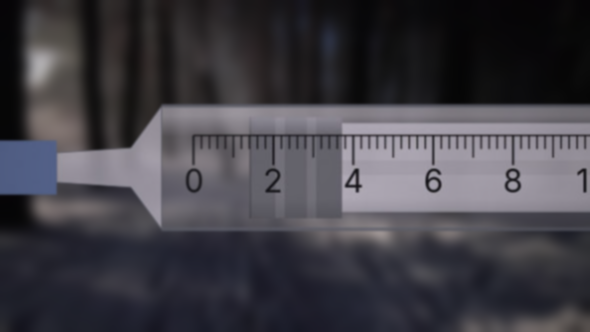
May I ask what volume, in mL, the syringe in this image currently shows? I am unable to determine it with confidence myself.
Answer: 1.4 mL
